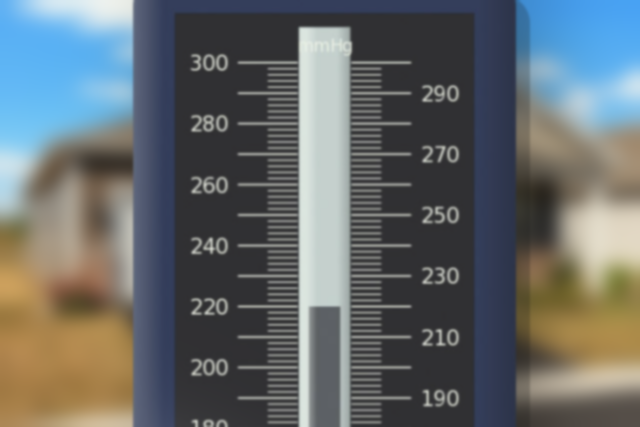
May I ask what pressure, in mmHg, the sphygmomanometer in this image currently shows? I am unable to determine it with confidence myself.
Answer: 220 mmHg
